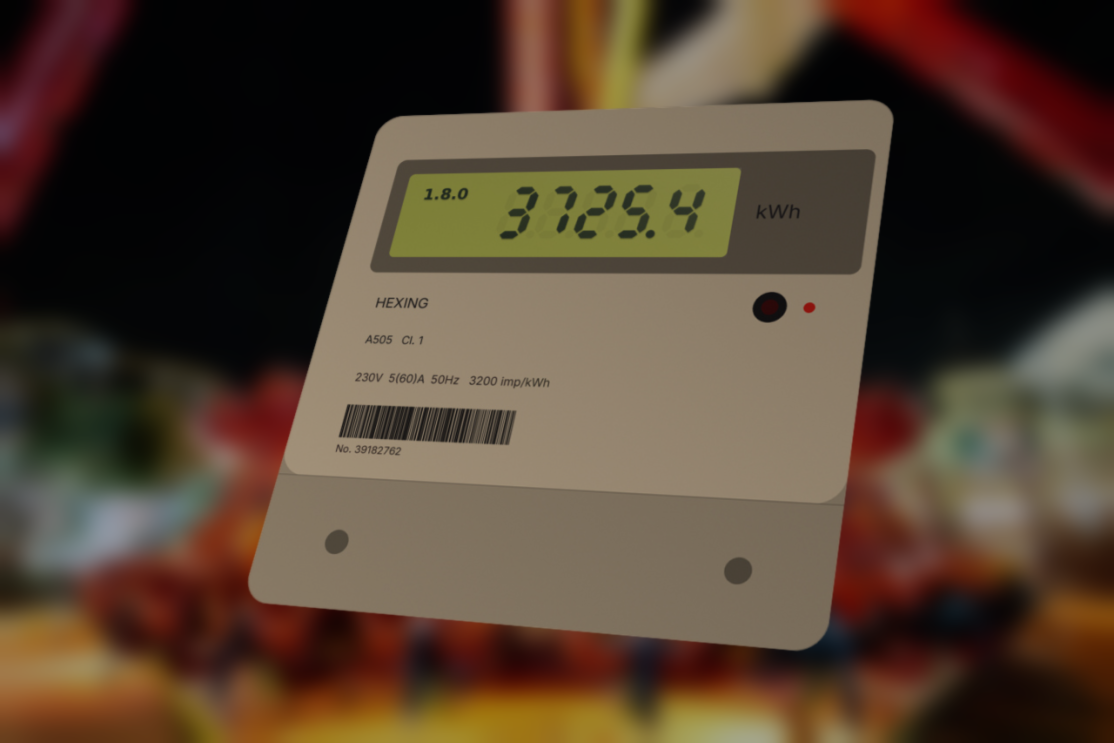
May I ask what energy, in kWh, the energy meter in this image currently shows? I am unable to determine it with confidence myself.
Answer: 3725.4 kWh
